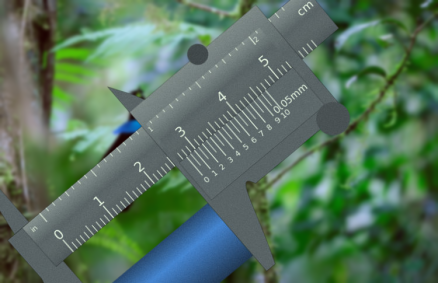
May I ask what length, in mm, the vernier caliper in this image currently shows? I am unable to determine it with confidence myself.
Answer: 27.8 mm
